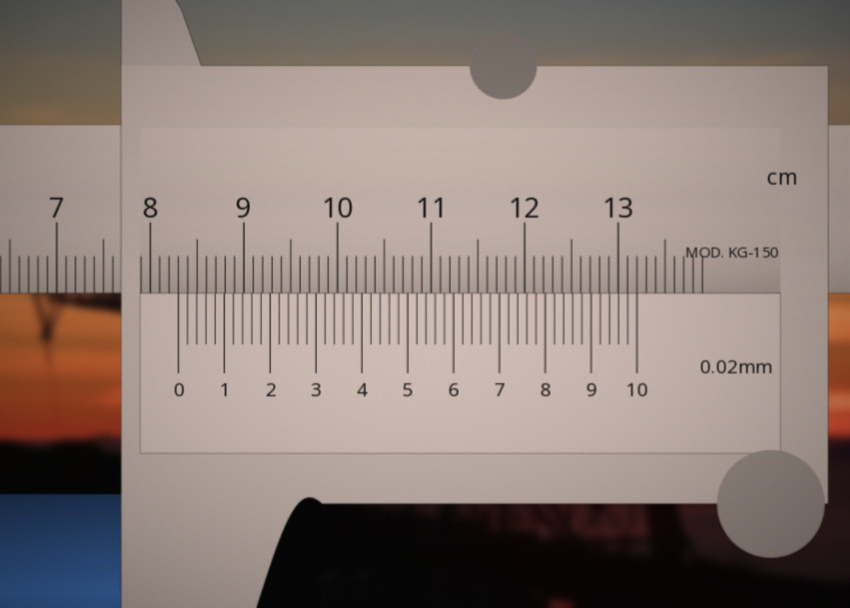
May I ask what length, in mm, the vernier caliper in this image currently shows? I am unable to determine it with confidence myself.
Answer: 83.0 mm
